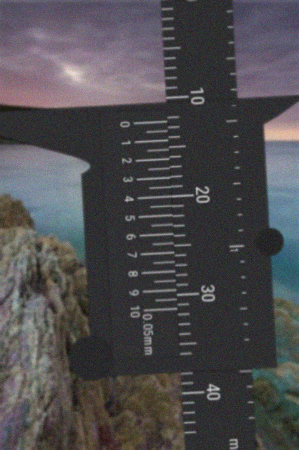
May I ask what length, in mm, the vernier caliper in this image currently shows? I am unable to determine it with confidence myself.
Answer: 12.4 mm
